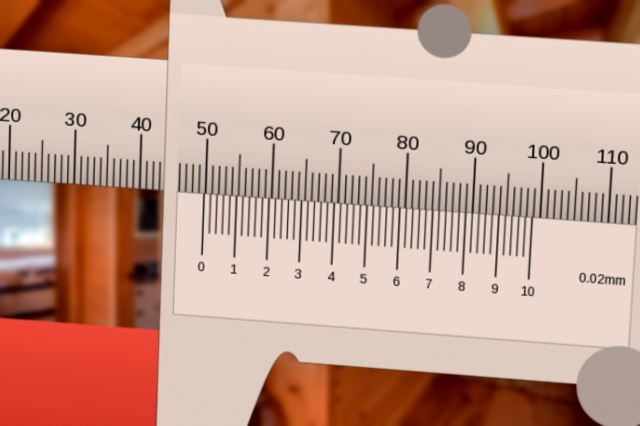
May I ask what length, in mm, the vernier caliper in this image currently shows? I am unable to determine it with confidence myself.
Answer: 49.8 mm
